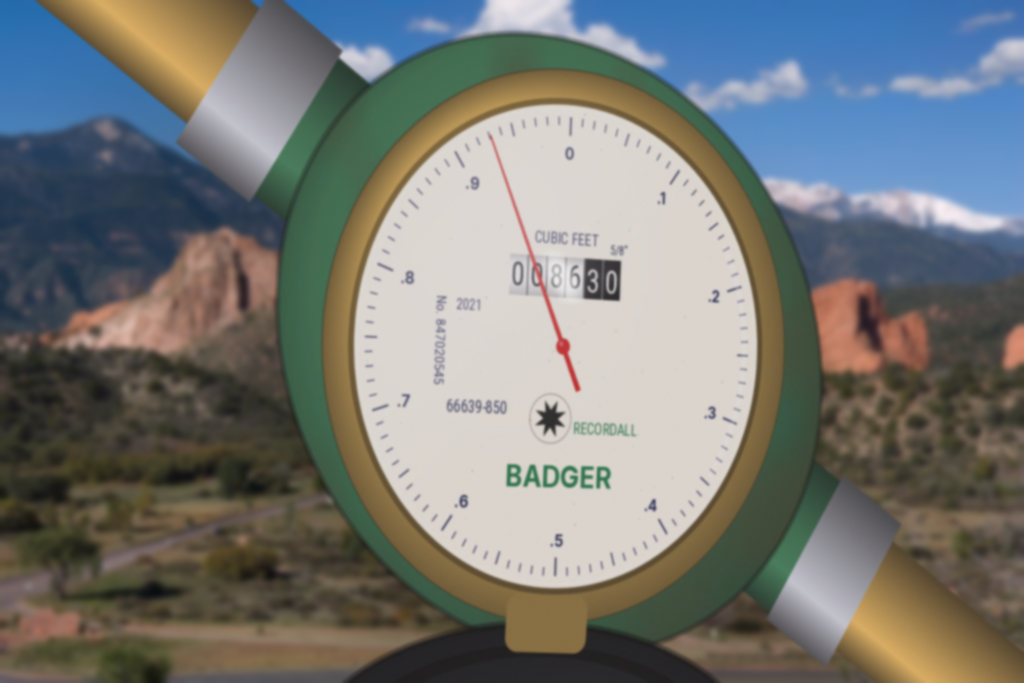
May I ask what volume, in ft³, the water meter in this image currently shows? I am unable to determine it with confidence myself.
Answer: 8629.93 ft³
